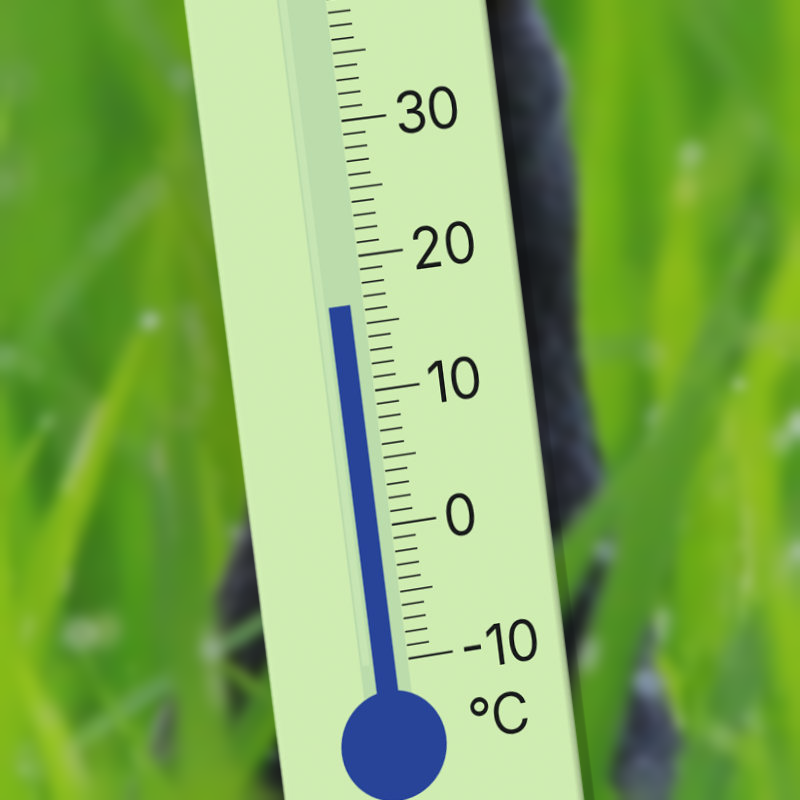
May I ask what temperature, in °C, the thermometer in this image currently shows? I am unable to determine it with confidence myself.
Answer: 16.5 °C
